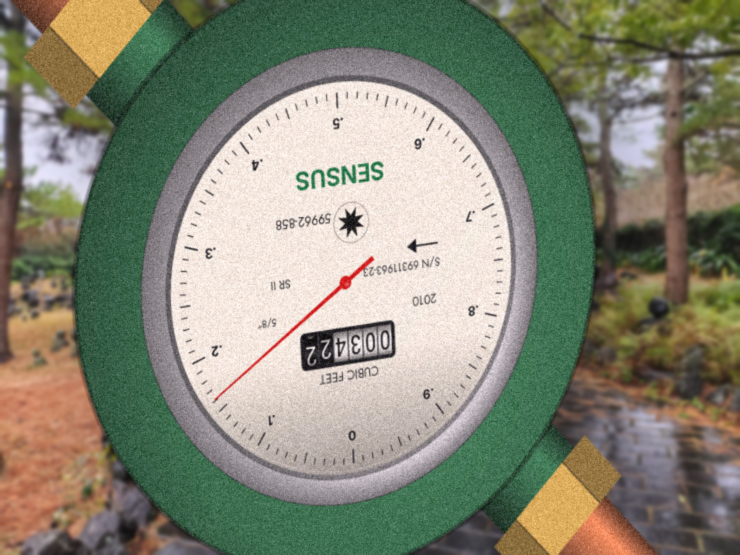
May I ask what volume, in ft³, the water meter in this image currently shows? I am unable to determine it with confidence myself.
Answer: 3422.16 ft³
